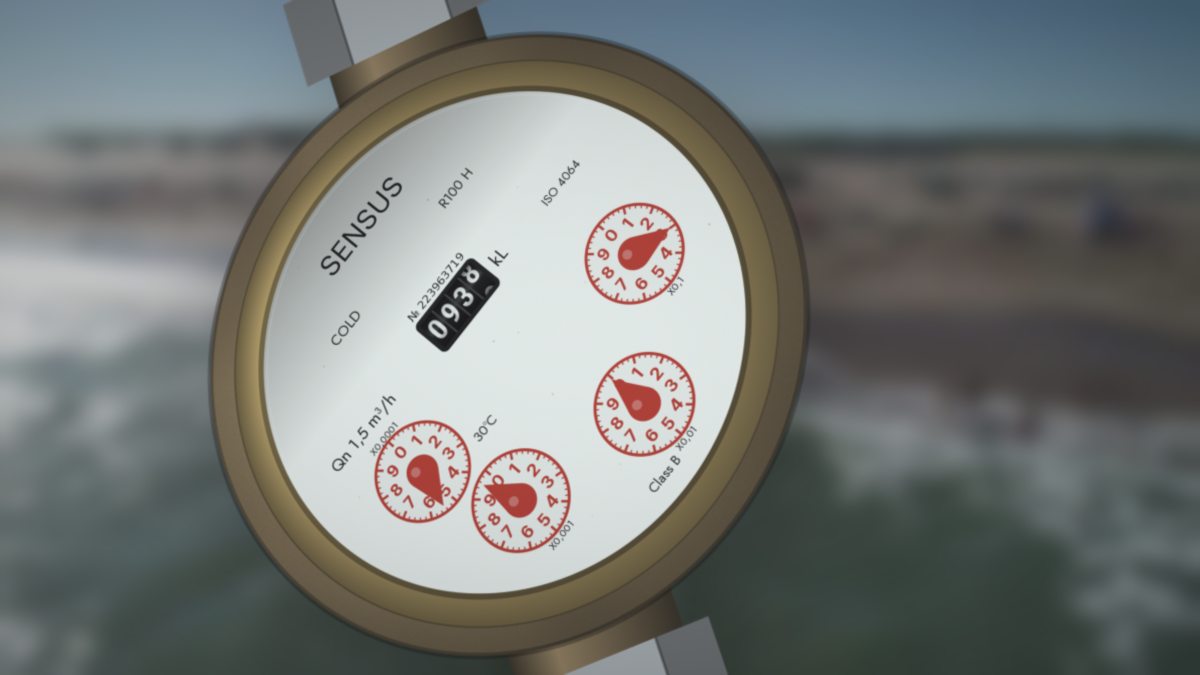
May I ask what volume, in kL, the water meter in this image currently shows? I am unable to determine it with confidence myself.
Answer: 938.2995 kL
